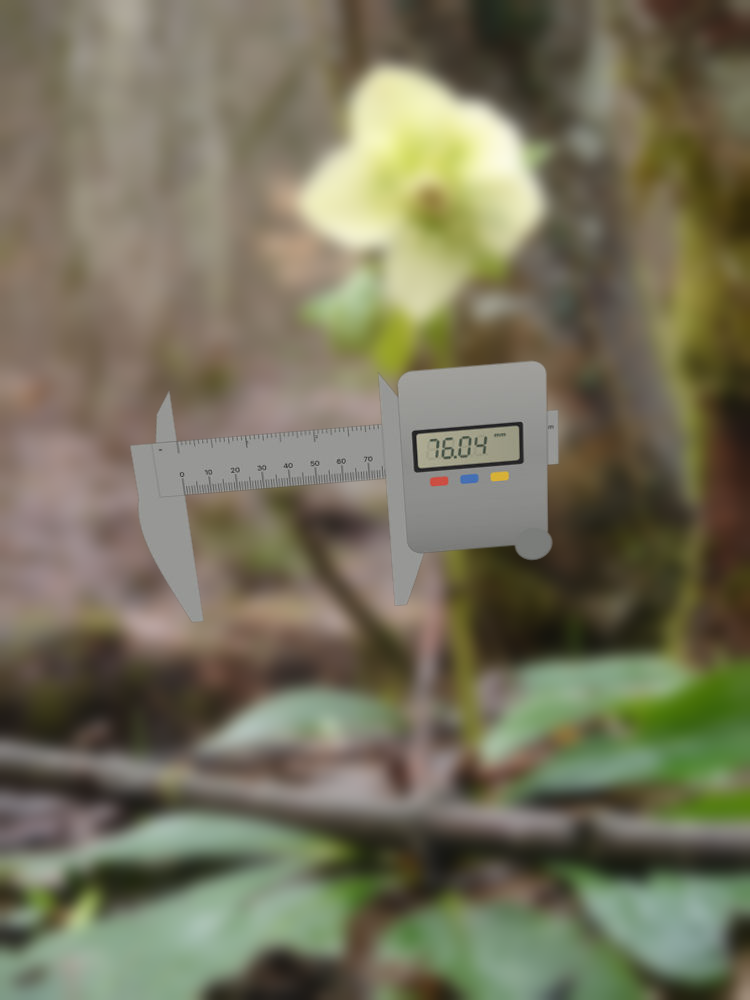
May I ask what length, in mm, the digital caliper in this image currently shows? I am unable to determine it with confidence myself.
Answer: 76.04 mm
